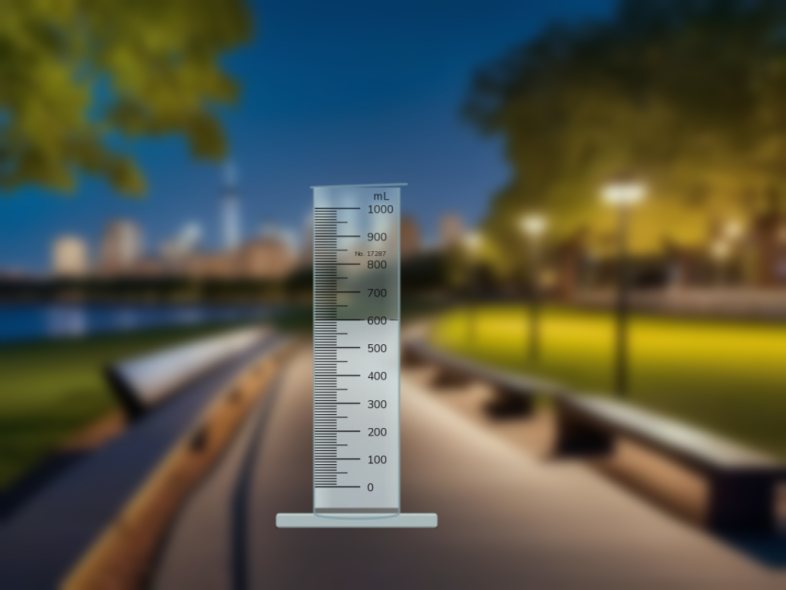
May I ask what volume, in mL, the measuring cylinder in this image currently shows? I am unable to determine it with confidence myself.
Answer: 600 mL
